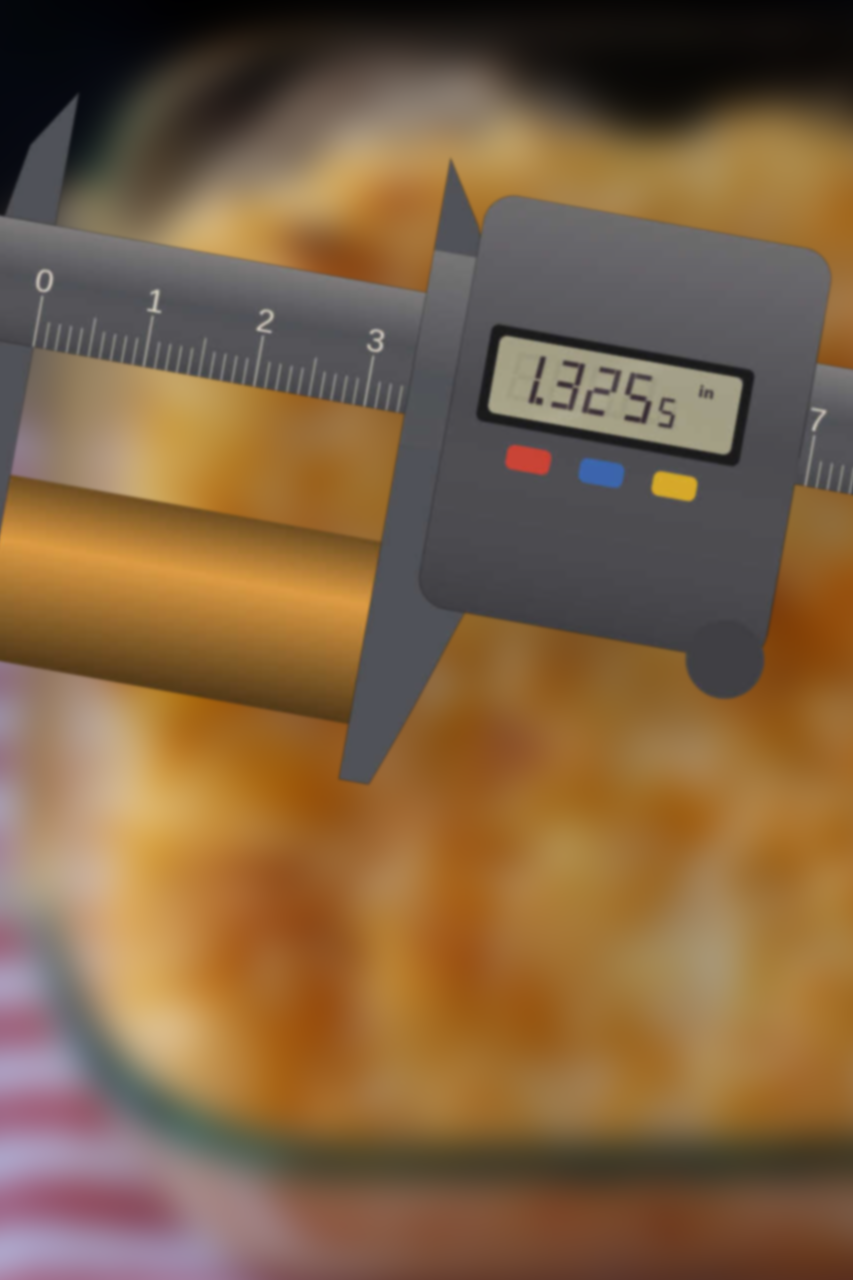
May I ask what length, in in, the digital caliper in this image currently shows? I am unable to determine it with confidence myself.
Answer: 1.3255 in
